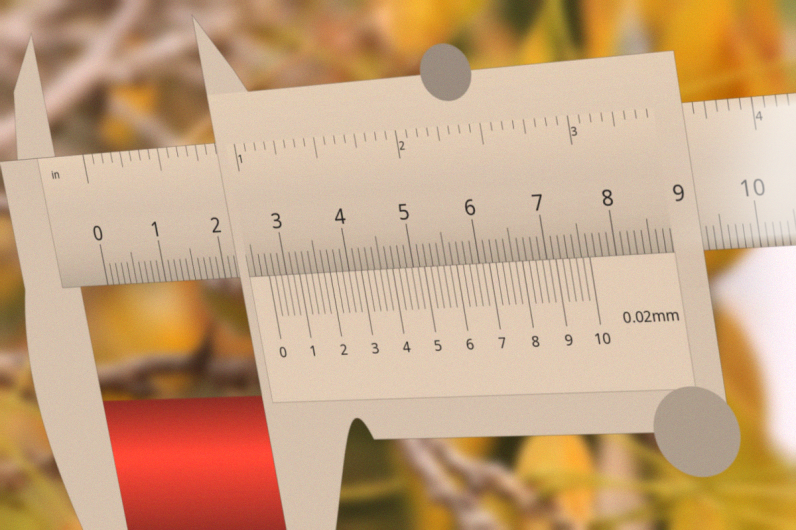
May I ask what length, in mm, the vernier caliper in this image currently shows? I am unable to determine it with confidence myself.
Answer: 27.2 mm
